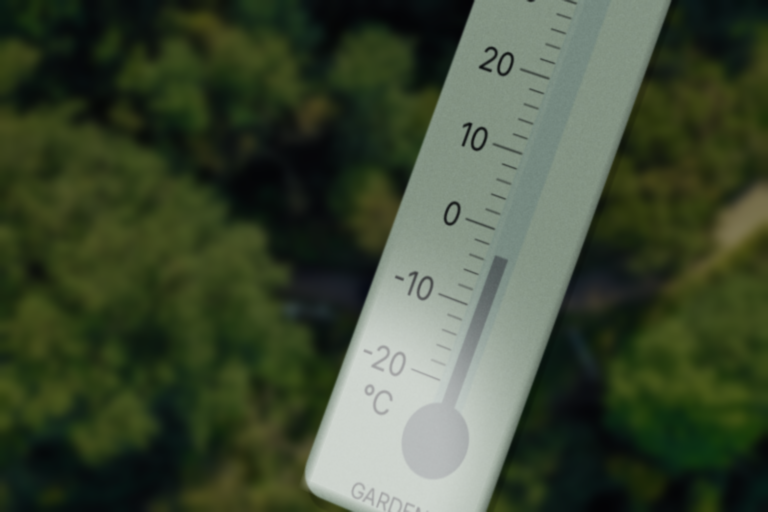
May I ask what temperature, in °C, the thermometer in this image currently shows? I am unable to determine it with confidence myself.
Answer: -3 °C
